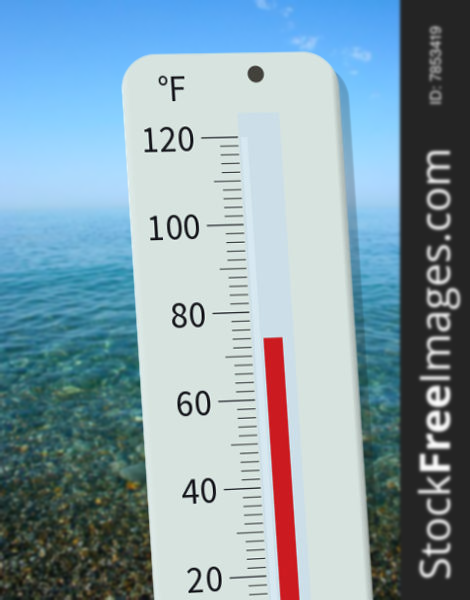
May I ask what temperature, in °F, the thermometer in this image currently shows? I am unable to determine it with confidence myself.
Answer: 74 °F
